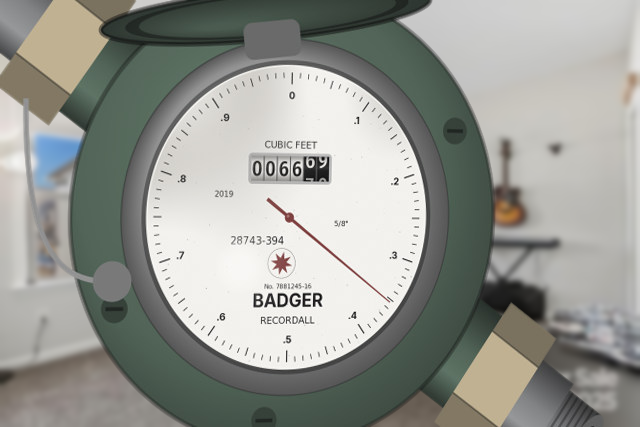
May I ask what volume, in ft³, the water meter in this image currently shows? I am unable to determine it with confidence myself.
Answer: 6669.35 ft³
